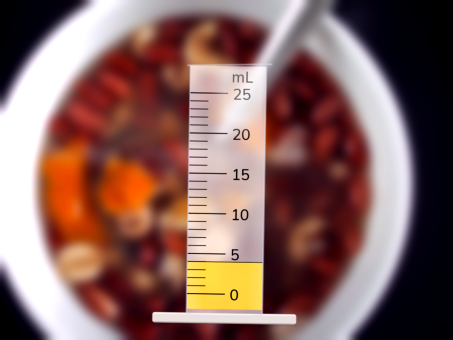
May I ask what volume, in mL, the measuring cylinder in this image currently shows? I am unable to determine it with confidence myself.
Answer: 4 mL
